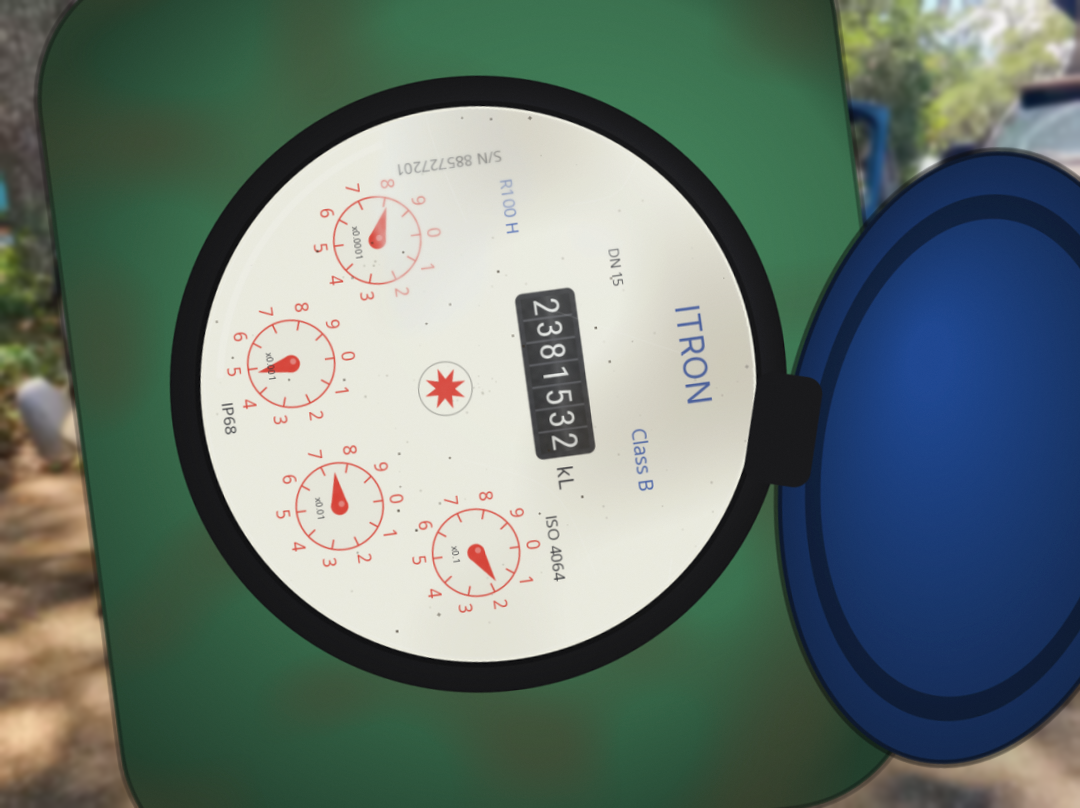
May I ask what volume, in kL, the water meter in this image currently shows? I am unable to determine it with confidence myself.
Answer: 2381532.1748 kL
